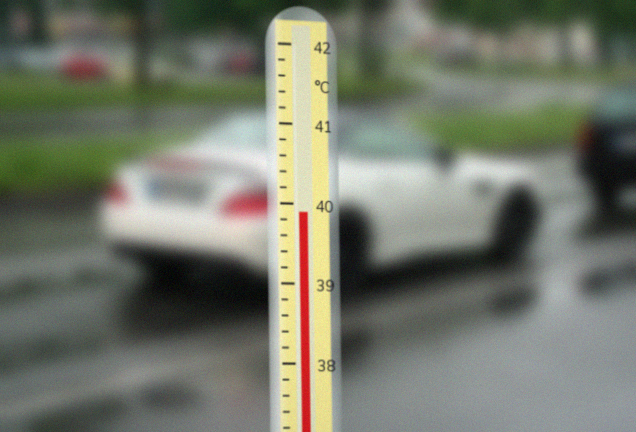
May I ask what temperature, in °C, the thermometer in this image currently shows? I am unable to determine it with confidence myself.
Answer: 39.9 °C
